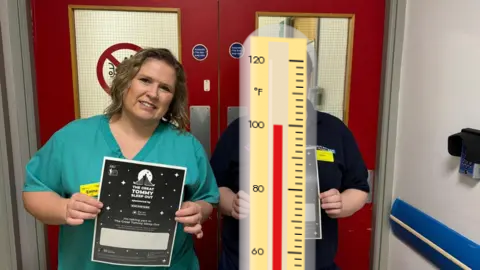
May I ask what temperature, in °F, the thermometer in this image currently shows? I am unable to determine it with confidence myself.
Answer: 100 °F
